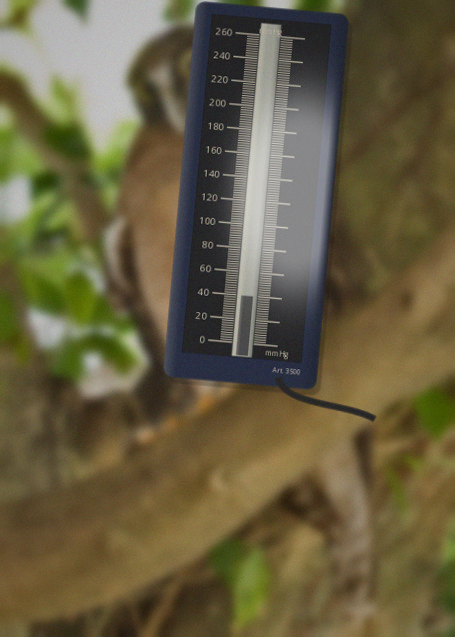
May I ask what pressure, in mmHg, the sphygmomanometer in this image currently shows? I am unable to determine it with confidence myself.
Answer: 40 mmHg
